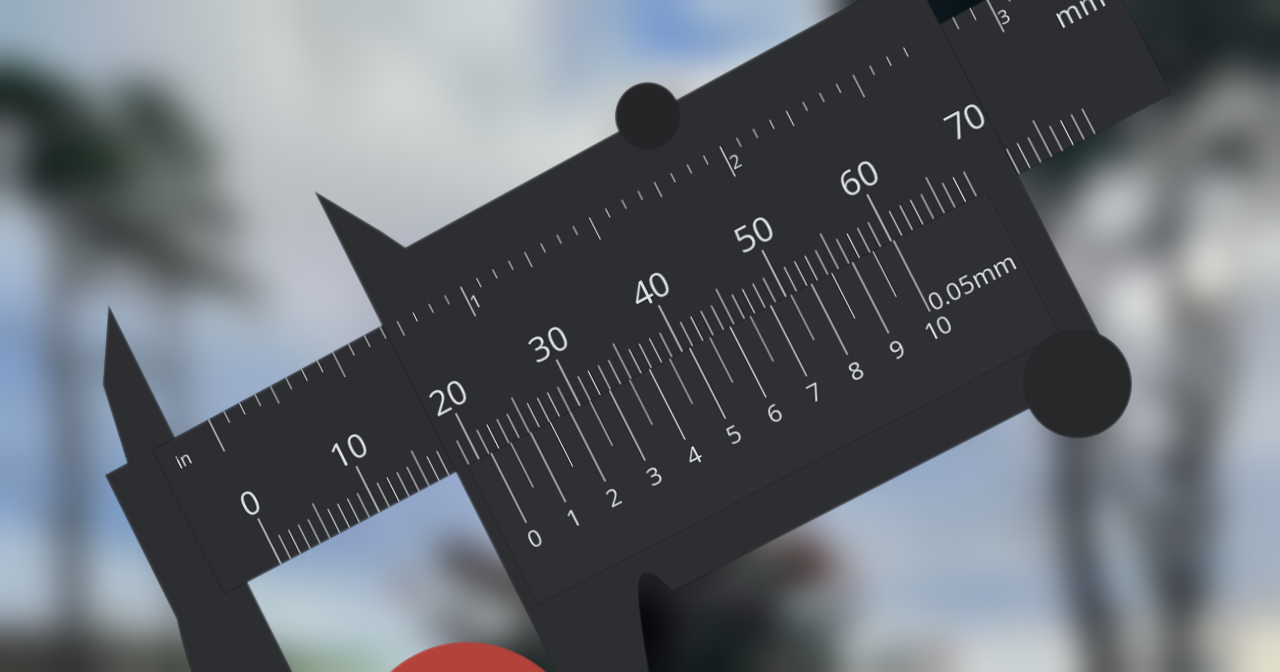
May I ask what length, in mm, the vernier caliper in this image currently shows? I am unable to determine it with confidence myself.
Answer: 21.2 mm
